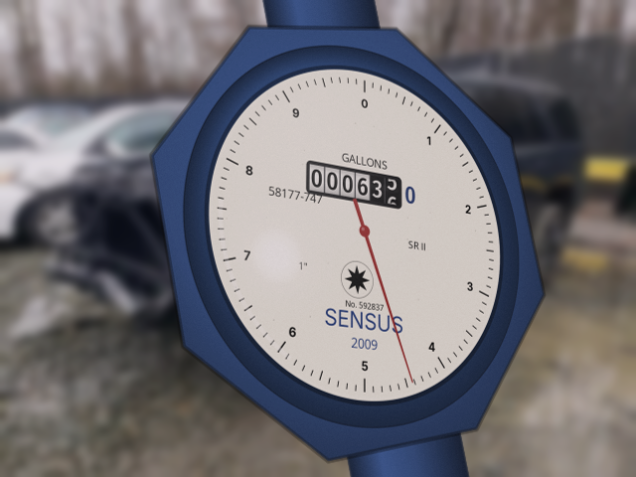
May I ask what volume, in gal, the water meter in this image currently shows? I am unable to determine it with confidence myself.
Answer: 6354.4 gal
